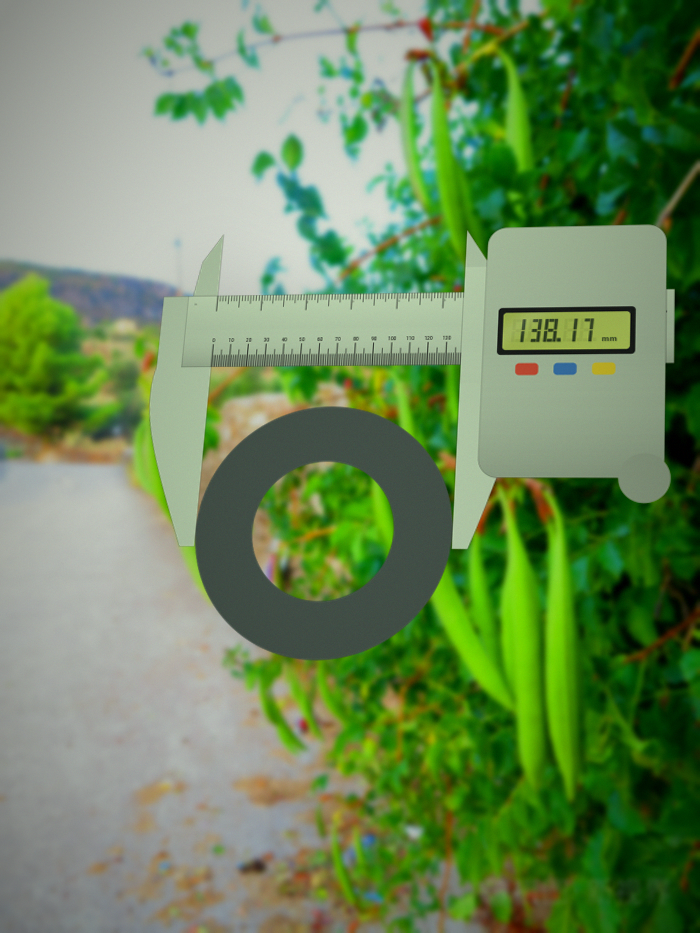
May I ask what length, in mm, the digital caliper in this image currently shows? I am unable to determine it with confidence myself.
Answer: 138.17 mm
